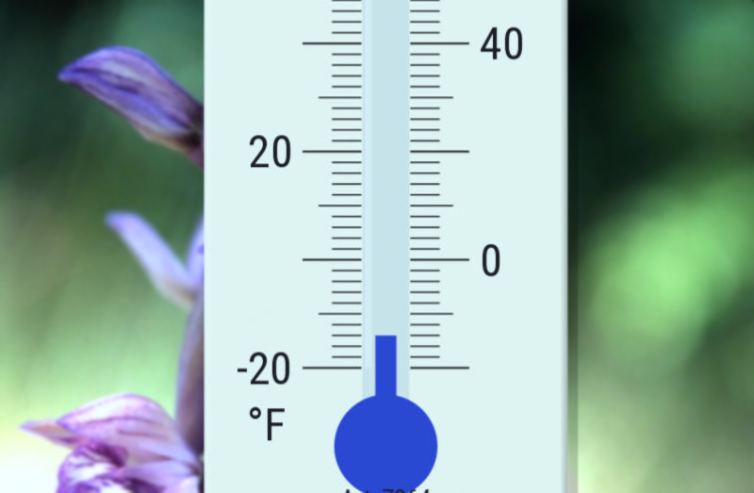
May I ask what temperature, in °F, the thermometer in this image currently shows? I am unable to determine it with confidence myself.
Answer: -14 °F
